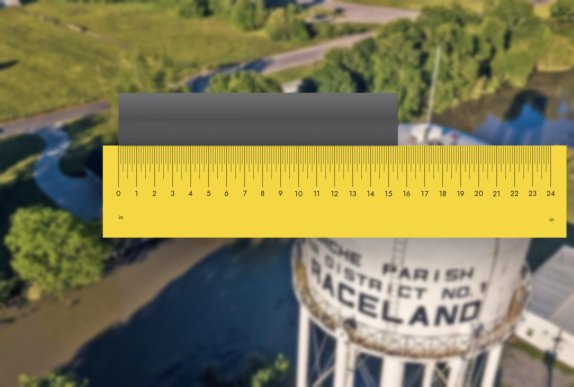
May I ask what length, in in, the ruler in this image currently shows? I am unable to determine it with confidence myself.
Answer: 15.5 in
